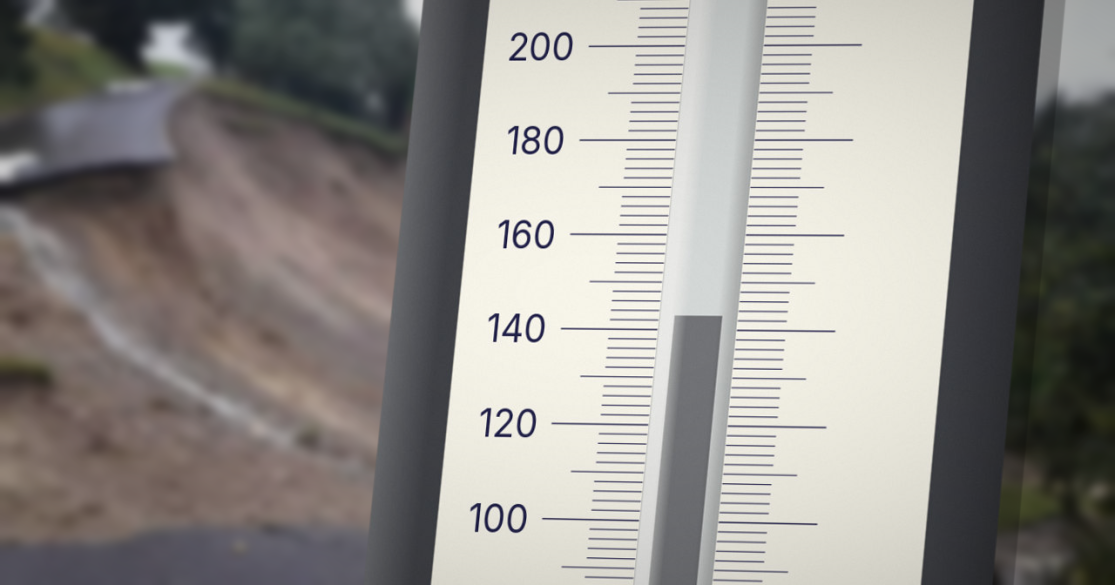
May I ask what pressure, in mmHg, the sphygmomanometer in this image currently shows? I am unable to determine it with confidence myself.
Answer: 143 mmHg
